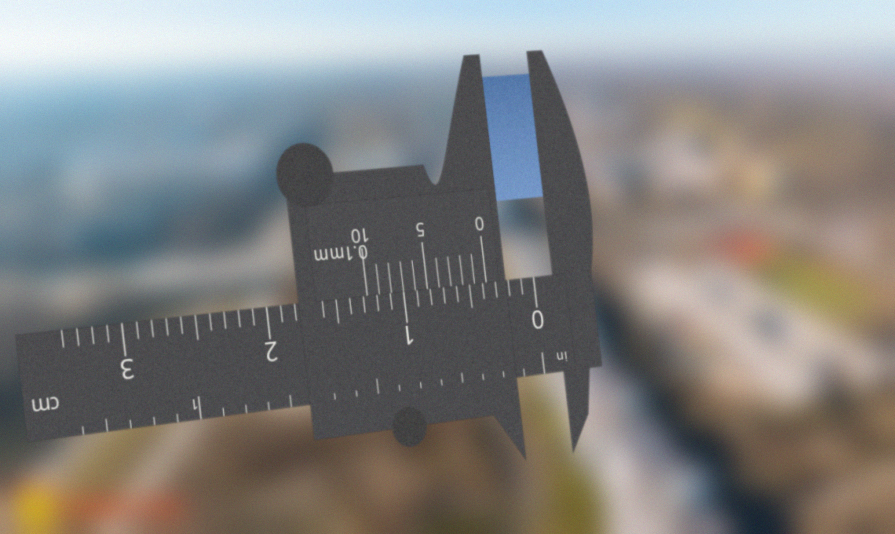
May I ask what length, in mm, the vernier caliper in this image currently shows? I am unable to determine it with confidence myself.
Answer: 3.7 mm
